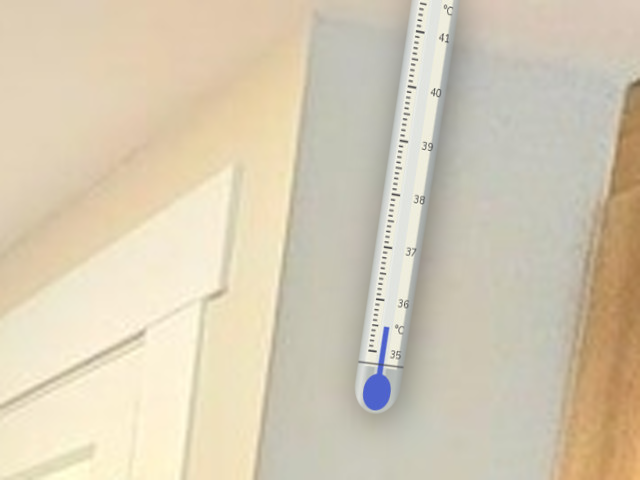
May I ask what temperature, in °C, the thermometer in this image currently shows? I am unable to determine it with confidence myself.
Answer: 35.5 °C
